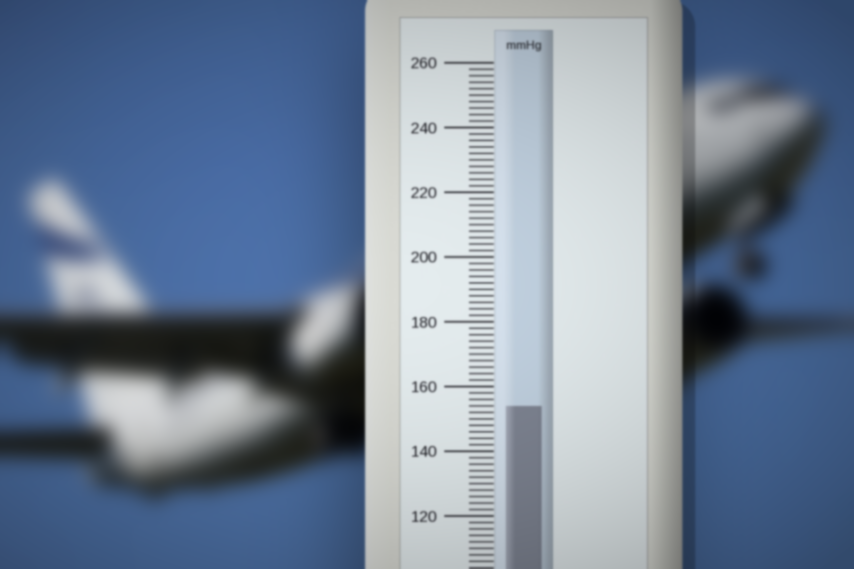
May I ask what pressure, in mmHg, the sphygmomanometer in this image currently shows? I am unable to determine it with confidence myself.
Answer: 154 mmHg
